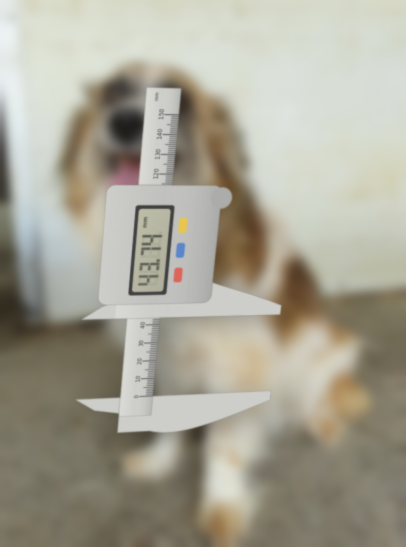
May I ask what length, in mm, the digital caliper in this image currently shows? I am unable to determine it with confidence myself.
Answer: 43.74 mm
